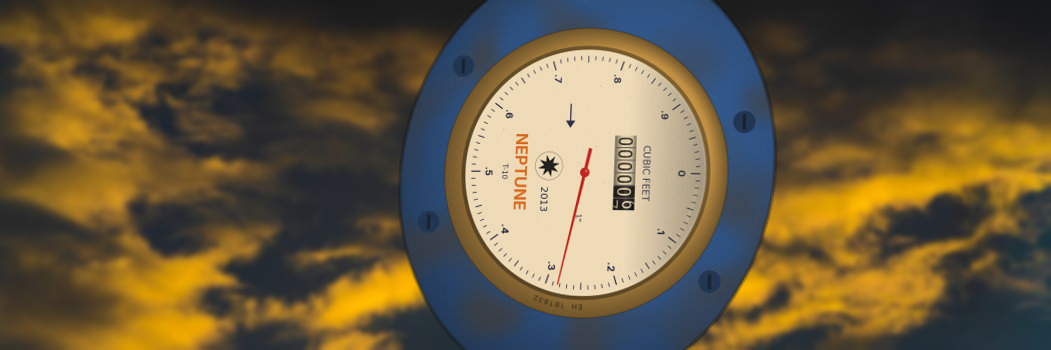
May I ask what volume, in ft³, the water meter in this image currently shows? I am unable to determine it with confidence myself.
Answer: 6.28 ft³
